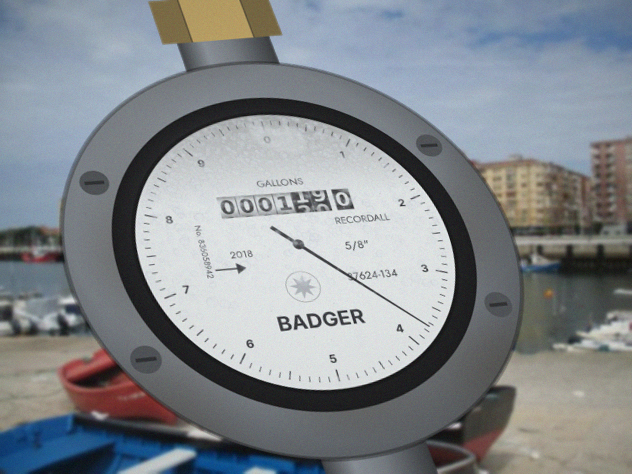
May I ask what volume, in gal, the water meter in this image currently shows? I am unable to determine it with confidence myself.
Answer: 1193.7 gal
